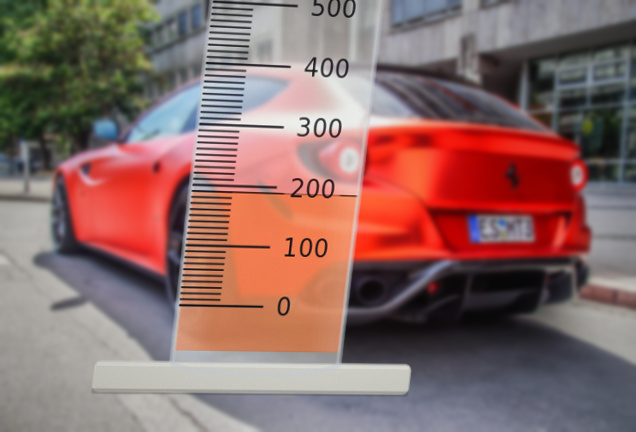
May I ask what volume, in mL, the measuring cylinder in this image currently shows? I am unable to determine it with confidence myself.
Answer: 190 mL
